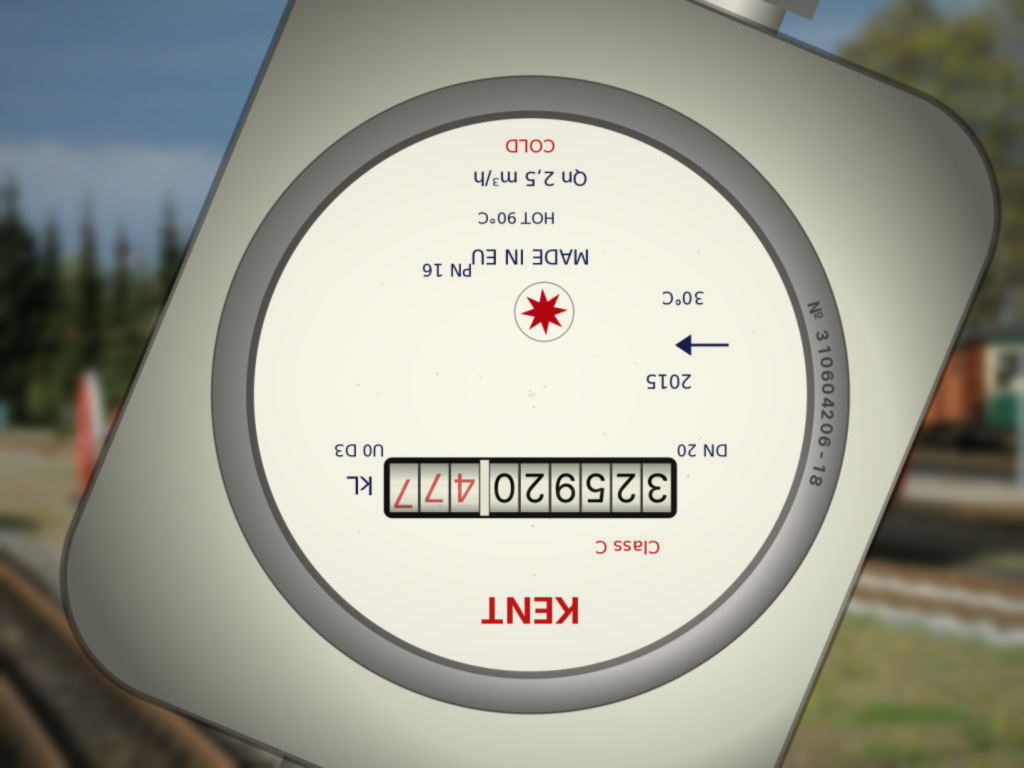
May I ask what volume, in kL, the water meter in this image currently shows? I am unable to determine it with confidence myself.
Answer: 325920.477 kL
